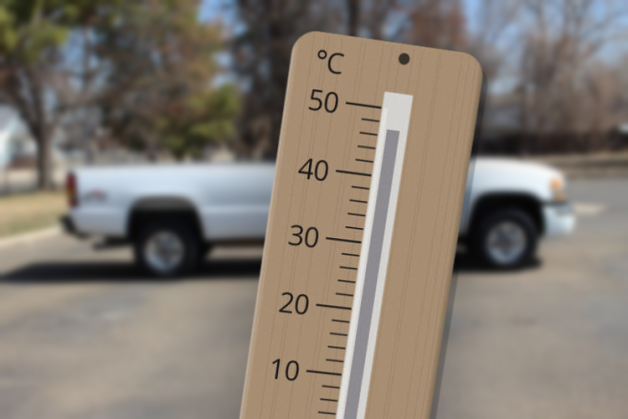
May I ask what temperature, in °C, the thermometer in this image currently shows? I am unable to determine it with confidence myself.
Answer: 47 °C
